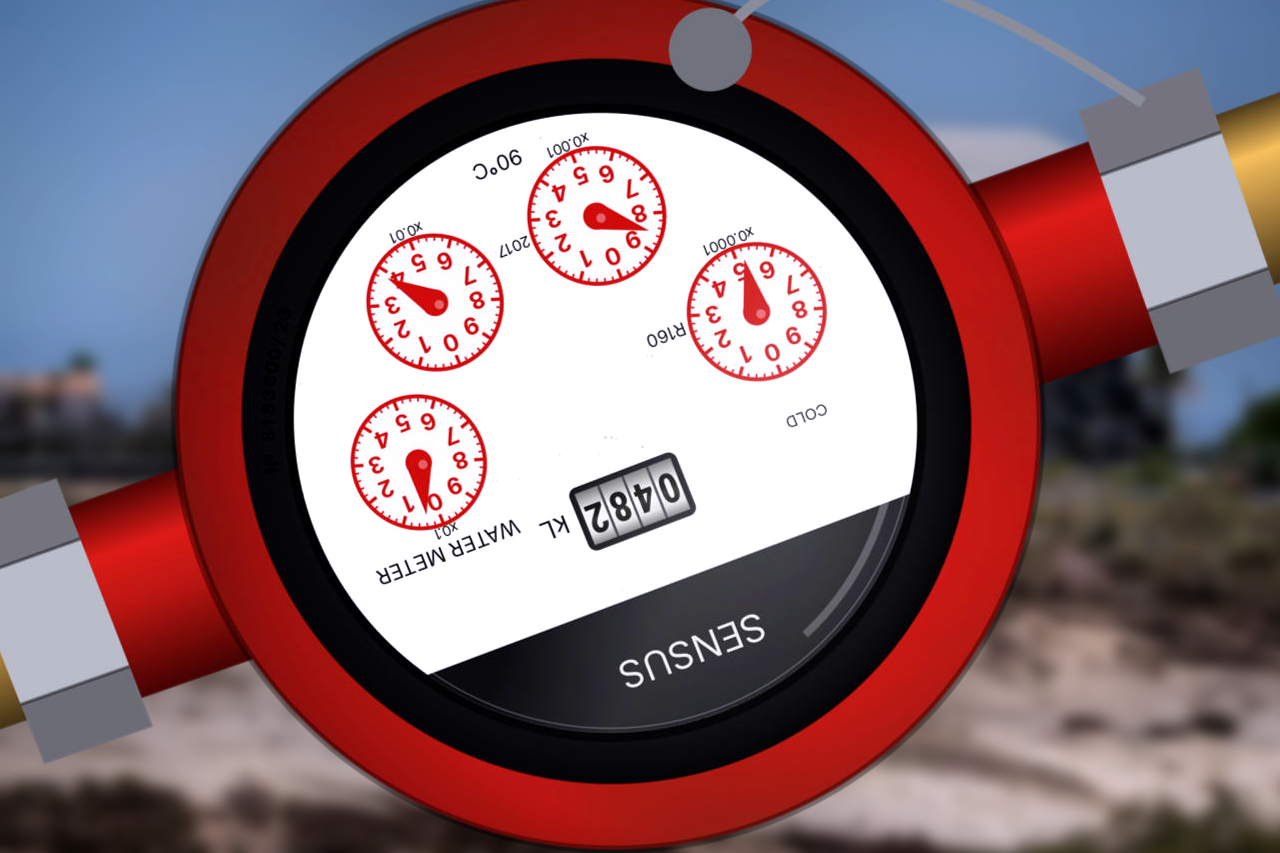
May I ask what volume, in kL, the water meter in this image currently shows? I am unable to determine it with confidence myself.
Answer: 482.0385 kL
